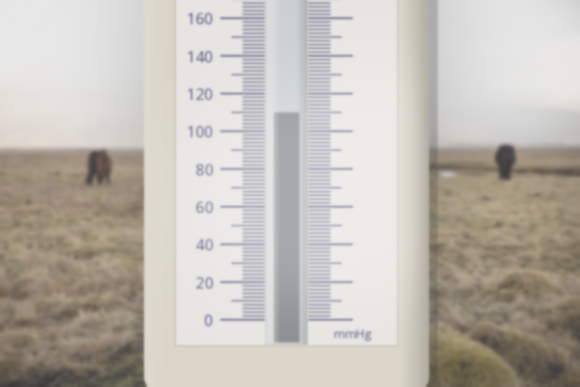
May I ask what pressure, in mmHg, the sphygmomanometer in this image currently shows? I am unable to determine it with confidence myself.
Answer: 110 mmHg
